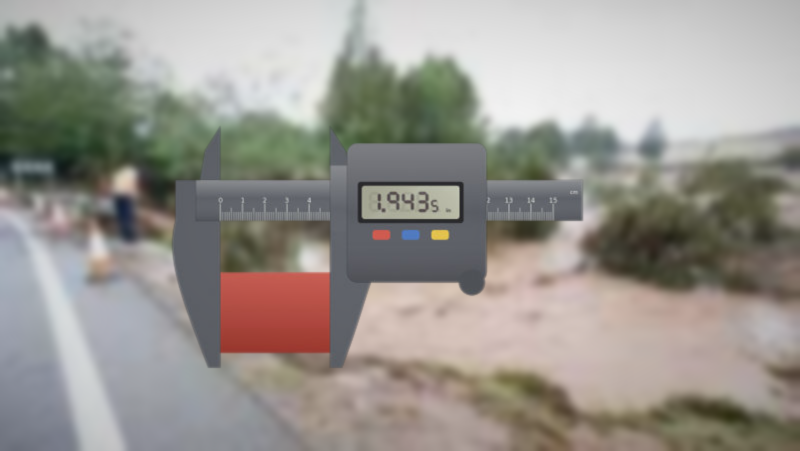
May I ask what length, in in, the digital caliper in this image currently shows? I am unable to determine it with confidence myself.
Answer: 1.9435 in
